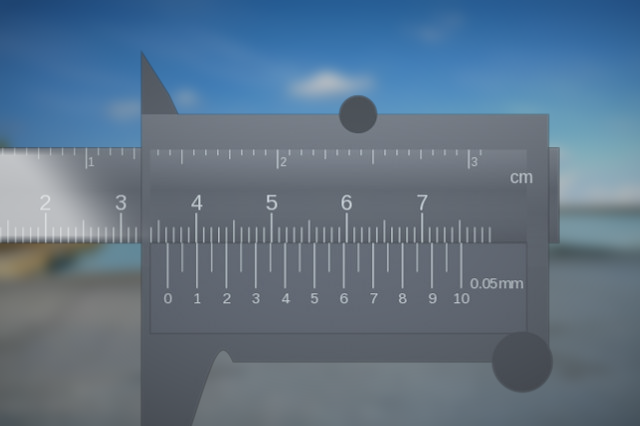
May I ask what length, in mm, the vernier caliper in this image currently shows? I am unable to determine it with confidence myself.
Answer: 36.2 mm
